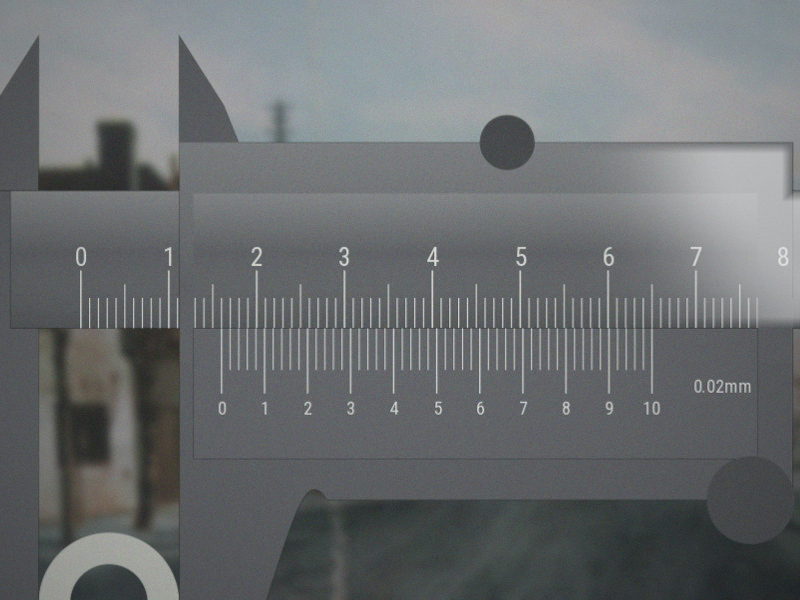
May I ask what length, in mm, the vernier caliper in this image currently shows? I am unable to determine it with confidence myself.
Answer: 16.0 mm
